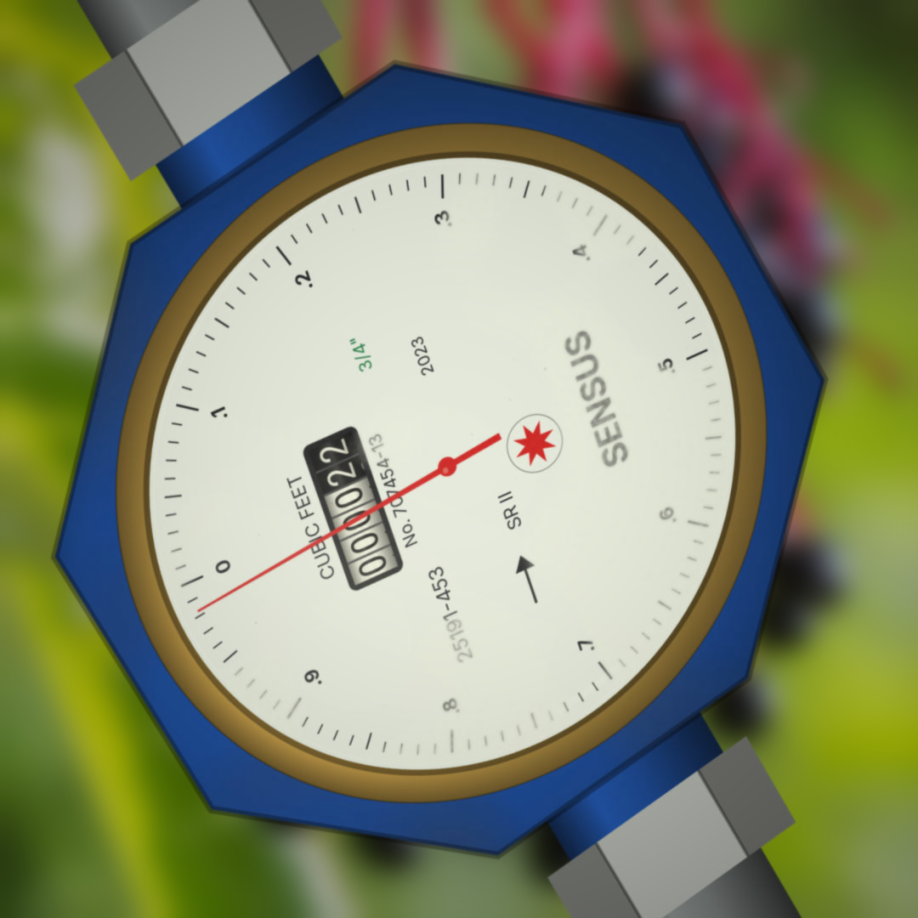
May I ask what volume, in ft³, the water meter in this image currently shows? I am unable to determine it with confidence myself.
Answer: 21.98 ft³
